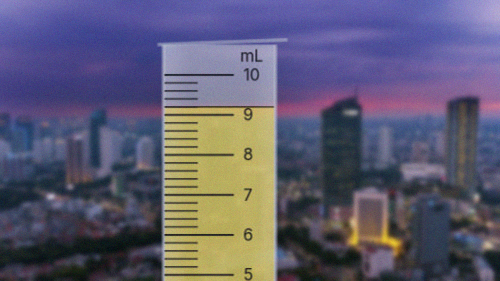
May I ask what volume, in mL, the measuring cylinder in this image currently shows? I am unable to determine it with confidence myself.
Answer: 9.2 mL
